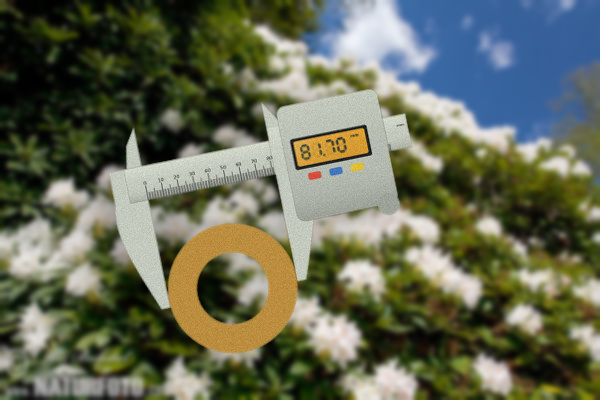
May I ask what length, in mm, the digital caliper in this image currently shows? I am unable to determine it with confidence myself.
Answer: 81.70 mm
